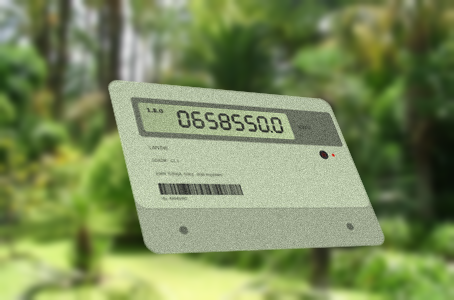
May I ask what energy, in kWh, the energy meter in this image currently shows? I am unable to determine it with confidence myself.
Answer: 658550.0 kWh
